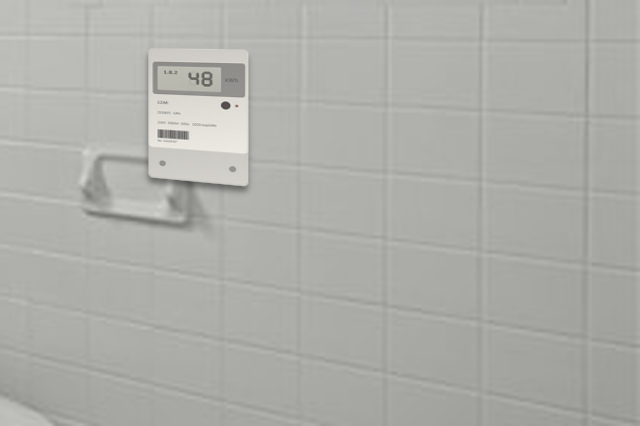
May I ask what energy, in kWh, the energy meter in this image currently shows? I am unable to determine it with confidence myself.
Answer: 48 kWh
